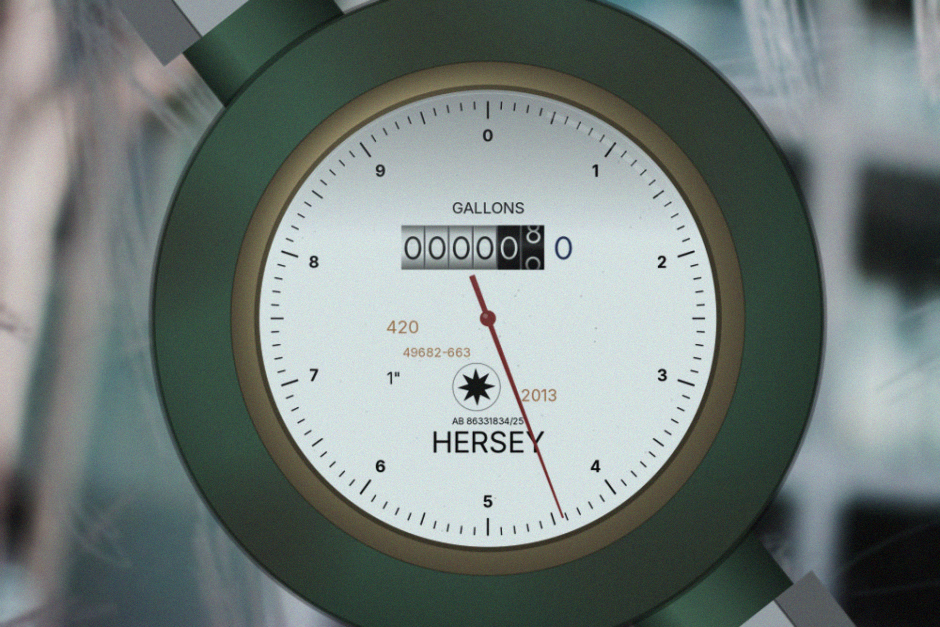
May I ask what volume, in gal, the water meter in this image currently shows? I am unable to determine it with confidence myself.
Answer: 84.4 gal
